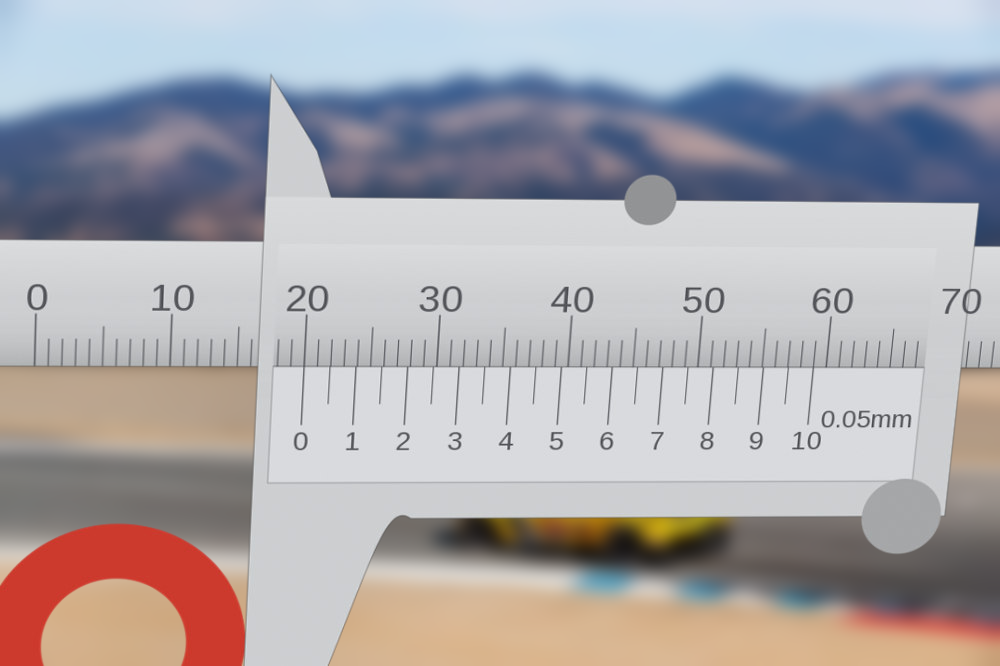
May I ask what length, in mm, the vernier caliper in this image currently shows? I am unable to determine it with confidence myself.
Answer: 20.0 mm
